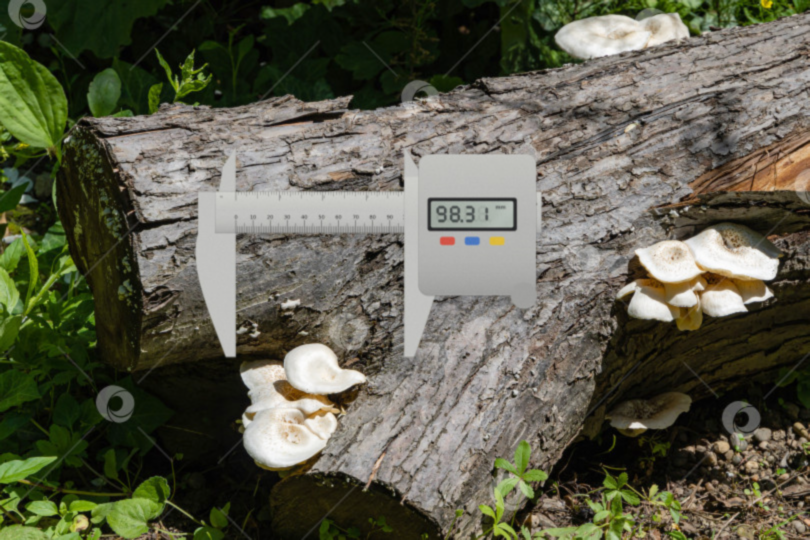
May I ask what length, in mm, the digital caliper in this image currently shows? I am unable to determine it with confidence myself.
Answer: 98.31 mm
